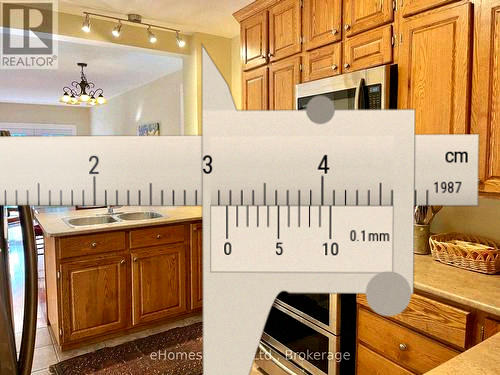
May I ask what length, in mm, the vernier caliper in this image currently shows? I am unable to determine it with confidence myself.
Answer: 31.7 mm
